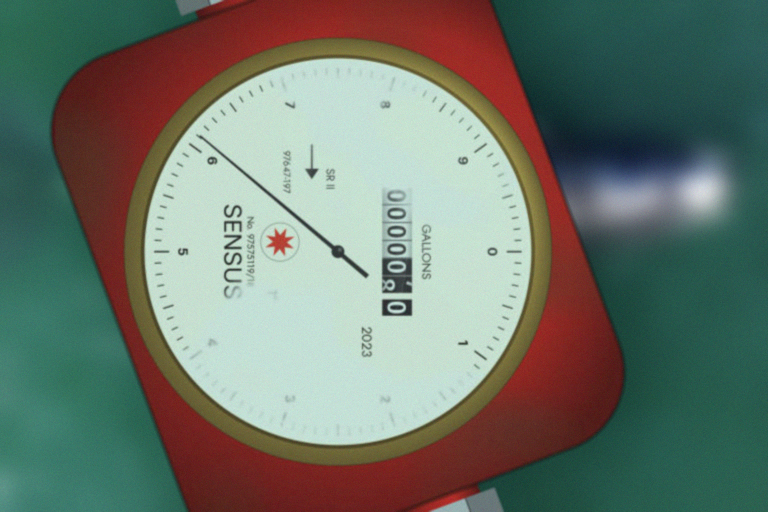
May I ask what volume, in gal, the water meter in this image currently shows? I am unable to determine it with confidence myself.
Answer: 76.1 gal
